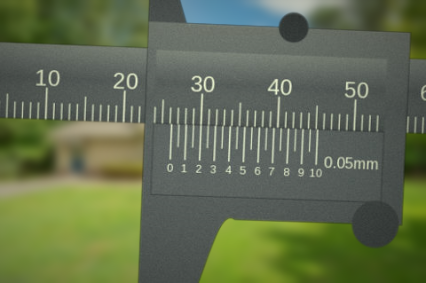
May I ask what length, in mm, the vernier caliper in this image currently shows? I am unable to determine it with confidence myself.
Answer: 26.2 mm
